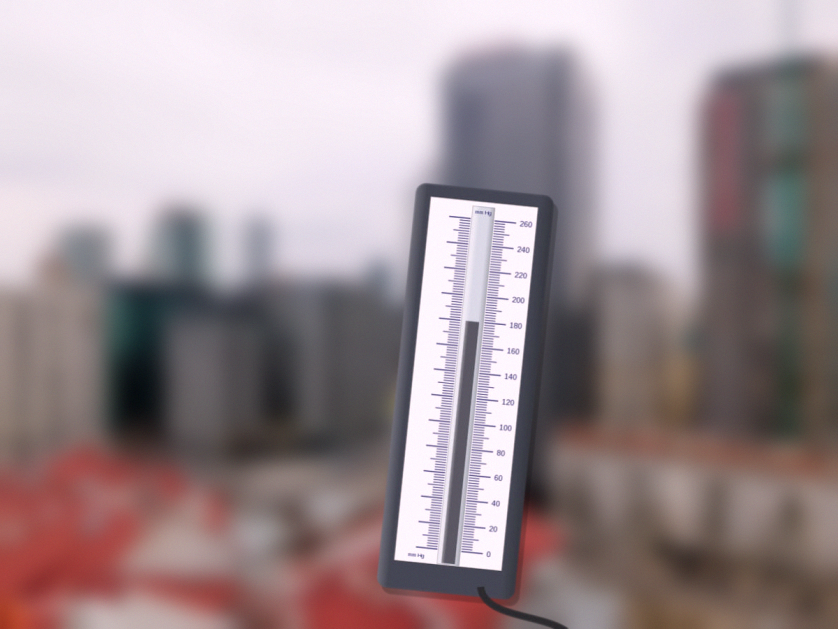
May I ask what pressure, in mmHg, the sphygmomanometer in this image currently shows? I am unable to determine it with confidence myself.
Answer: 180 mmHg
